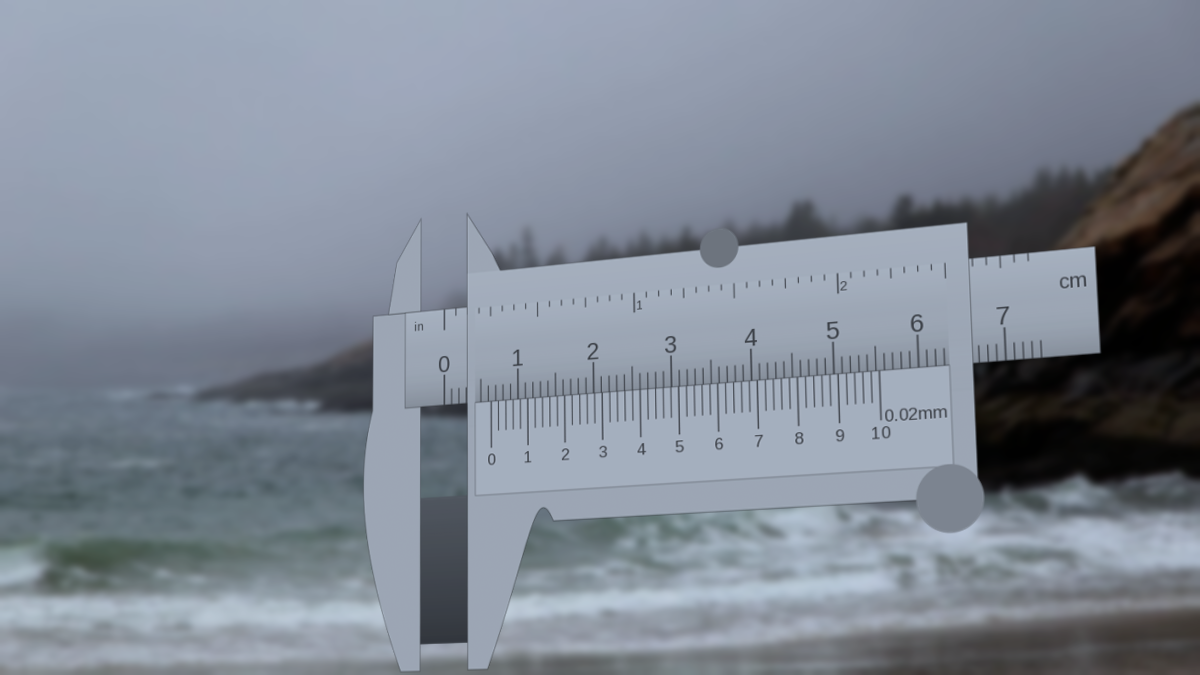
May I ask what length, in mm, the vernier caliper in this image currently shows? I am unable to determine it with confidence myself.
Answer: 6.4 mm
